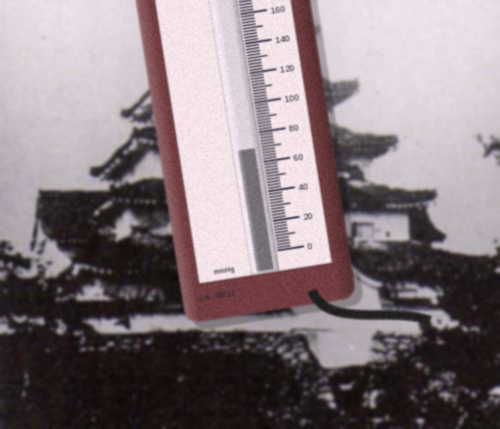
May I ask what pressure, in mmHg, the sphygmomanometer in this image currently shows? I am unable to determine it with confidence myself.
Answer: 70 mmHg
